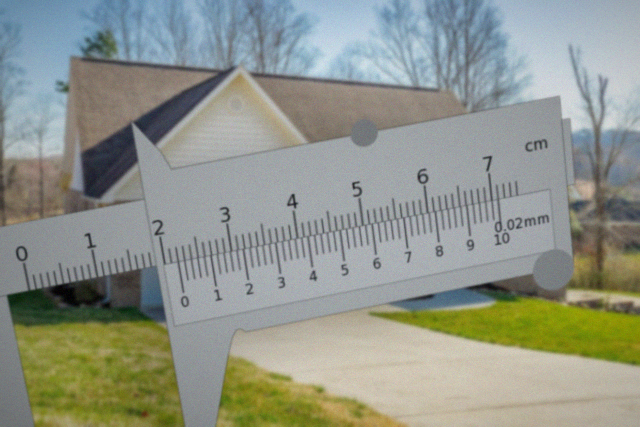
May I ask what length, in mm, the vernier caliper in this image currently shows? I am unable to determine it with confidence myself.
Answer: 22.0 mm
